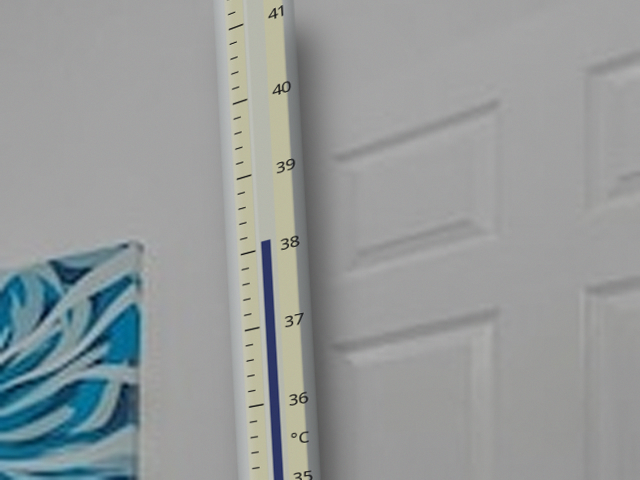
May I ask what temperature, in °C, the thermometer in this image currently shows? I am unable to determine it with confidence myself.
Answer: 38.1 °C
